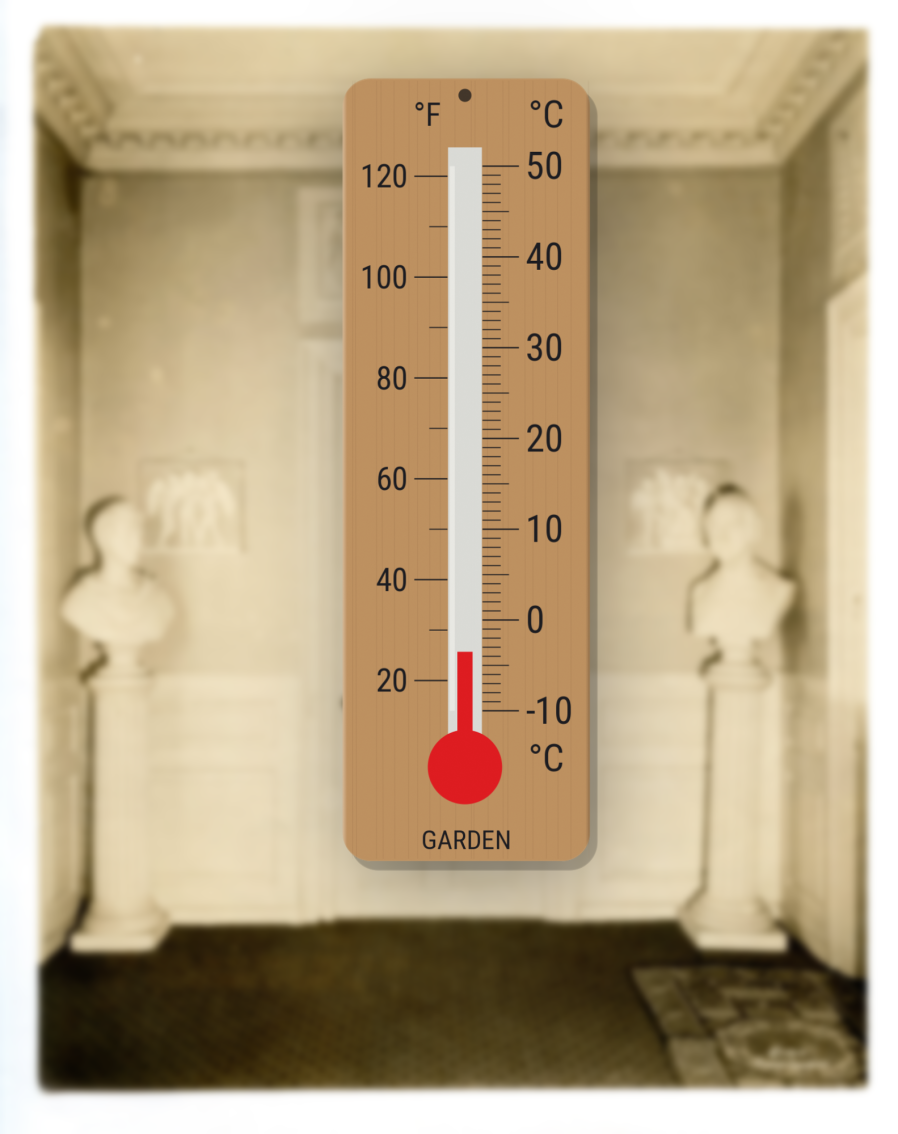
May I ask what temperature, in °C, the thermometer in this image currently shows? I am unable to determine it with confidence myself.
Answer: -3.5 °C
